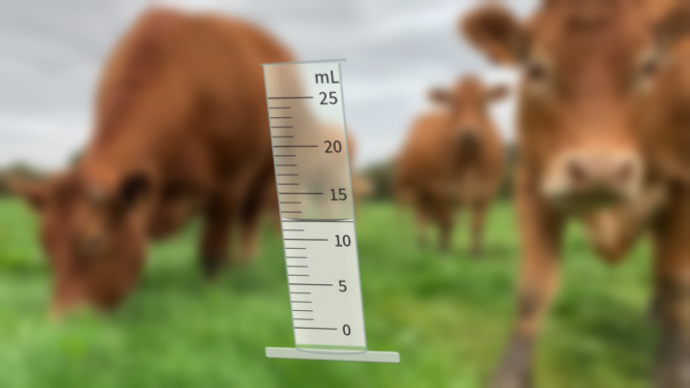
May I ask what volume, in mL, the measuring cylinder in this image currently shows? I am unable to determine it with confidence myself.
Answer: 12 mL
